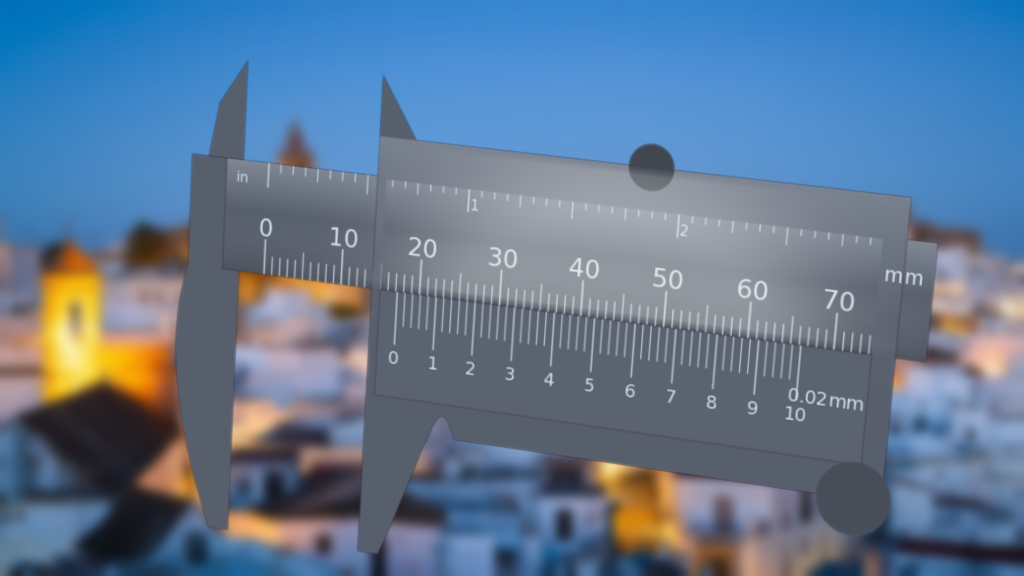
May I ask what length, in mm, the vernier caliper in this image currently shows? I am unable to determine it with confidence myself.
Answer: 17.2 mm
